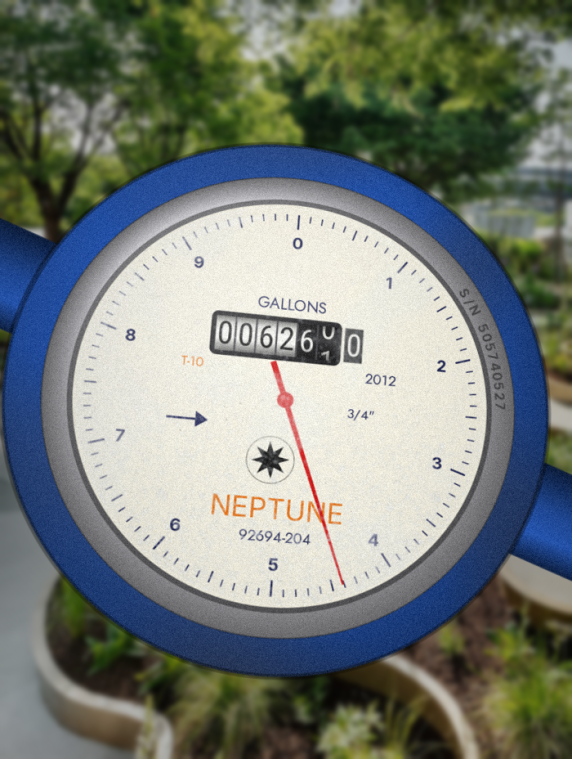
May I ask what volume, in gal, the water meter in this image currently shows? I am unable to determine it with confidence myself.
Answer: 62604.4 gal
